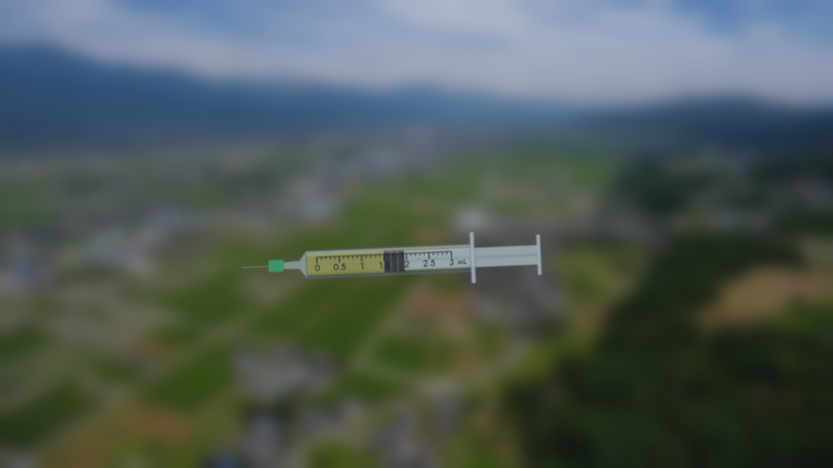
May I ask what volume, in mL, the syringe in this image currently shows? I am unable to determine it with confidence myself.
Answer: 1.5 mL
